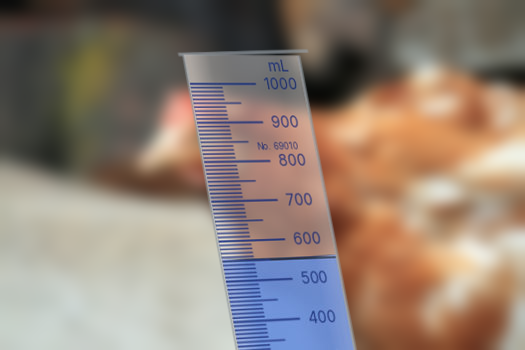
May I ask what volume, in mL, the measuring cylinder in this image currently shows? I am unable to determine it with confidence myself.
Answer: 550 mL
